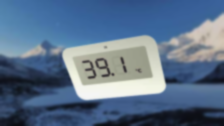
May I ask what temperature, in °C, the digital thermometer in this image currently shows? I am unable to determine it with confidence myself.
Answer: 39.1 °C
